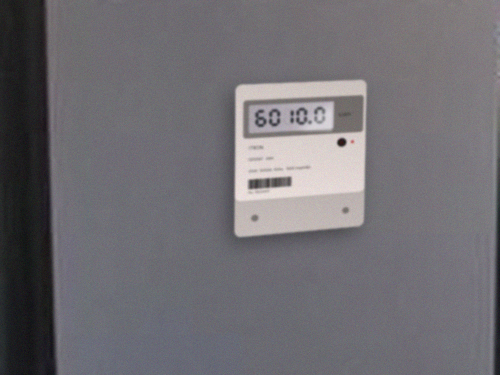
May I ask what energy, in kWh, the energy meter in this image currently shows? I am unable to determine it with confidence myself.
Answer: 6010.0 kWh
